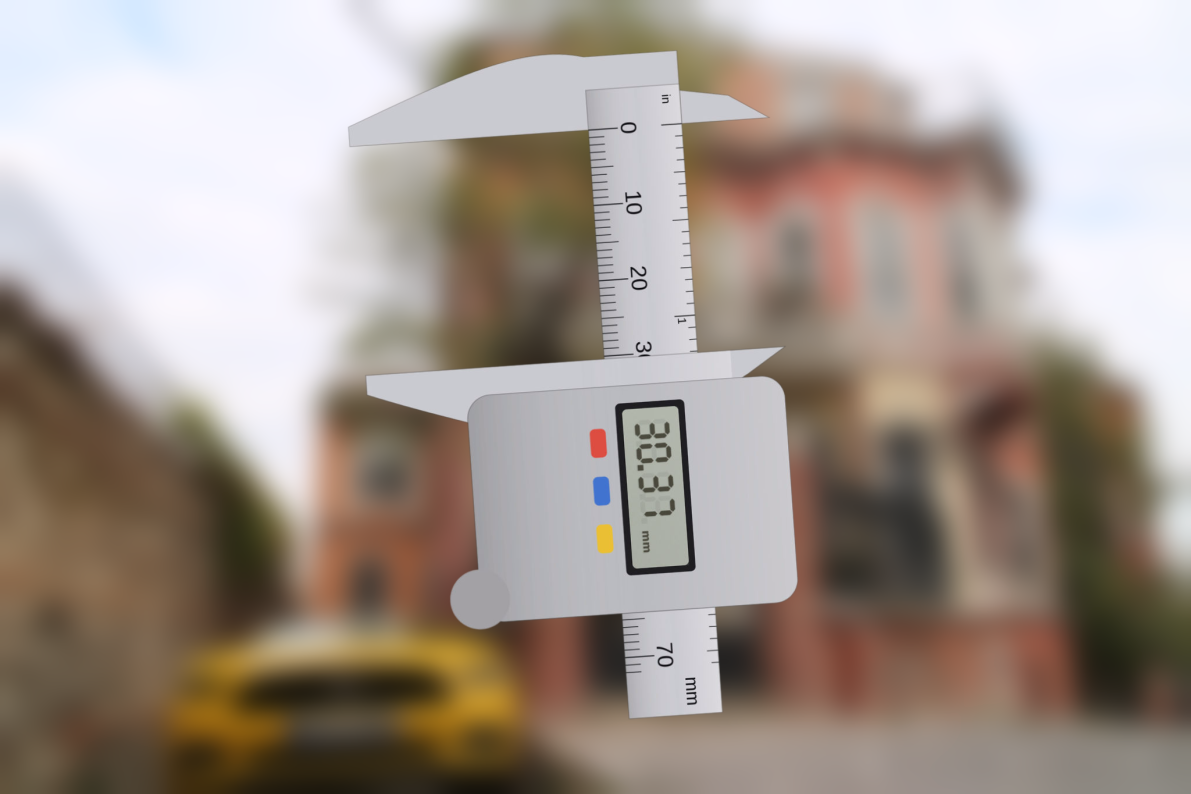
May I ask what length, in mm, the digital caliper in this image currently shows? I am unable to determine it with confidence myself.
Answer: 30.37 mm
